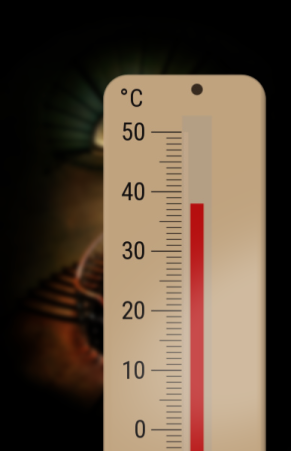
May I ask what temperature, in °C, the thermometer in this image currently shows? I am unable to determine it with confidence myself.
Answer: 38 °C
